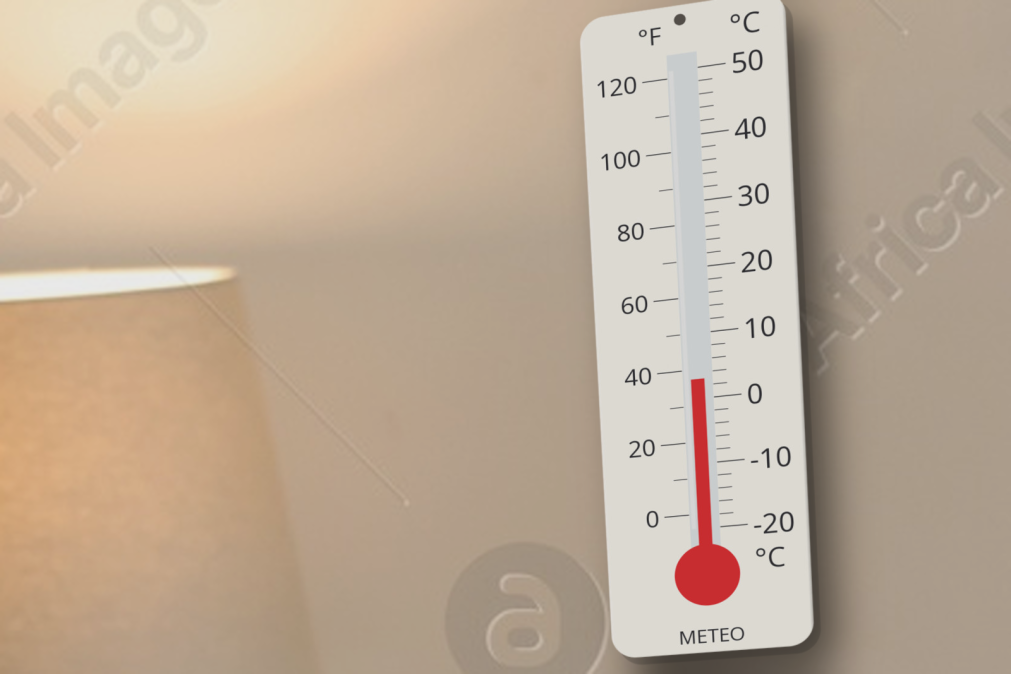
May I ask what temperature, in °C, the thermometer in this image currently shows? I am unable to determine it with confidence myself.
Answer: 3 °C
